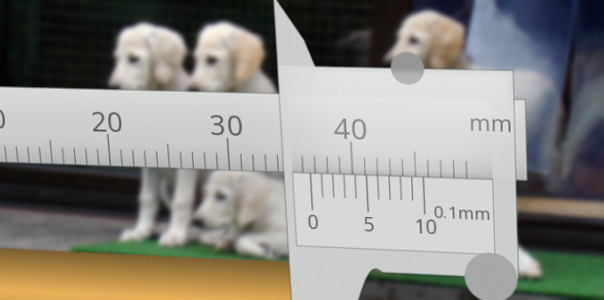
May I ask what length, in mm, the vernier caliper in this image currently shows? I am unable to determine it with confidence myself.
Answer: 36.6 mm
